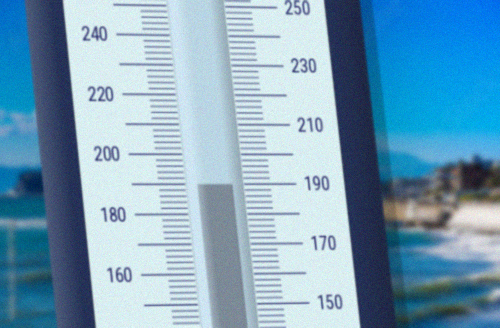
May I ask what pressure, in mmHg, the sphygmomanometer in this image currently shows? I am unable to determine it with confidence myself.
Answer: 190 mmHg
